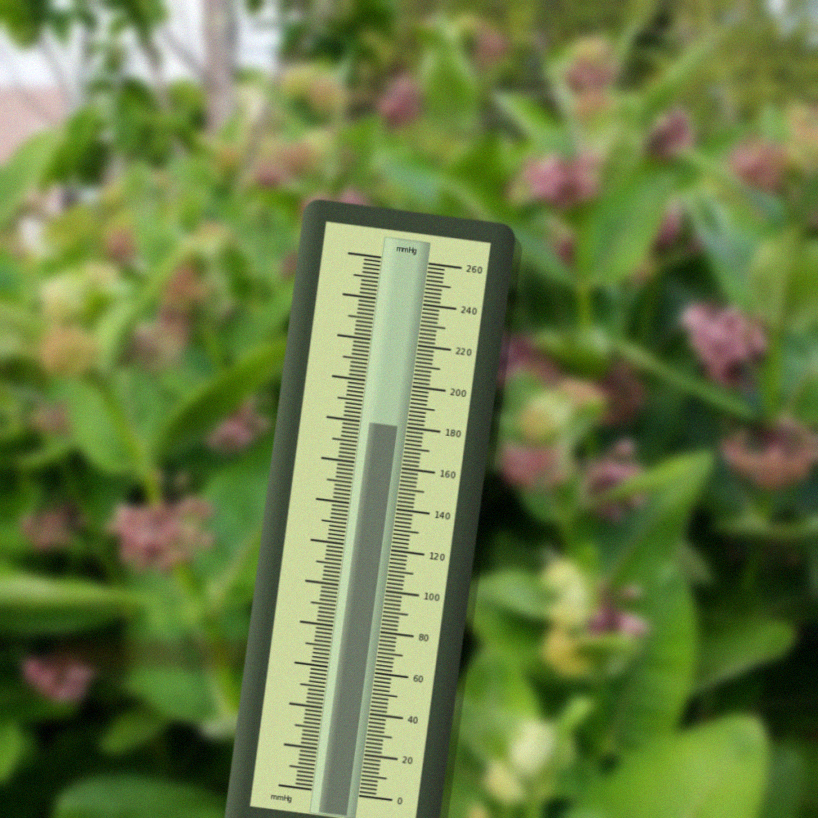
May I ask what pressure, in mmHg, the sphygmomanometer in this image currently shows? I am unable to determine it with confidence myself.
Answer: 180 mmHg
